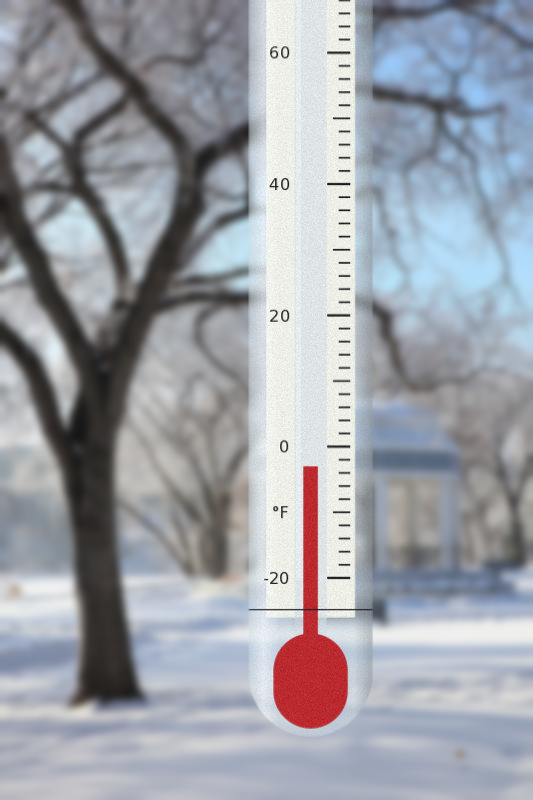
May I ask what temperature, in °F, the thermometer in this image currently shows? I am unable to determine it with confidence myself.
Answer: -3 °F
